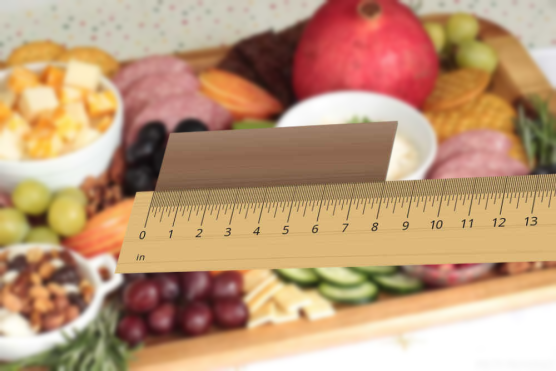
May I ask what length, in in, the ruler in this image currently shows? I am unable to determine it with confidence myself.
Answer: 8 in
